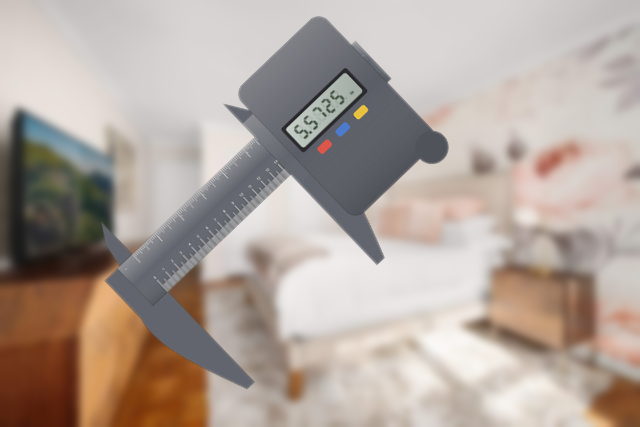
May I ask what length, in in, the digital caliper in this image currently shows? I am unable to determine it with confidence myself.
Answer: 5.5725 in
